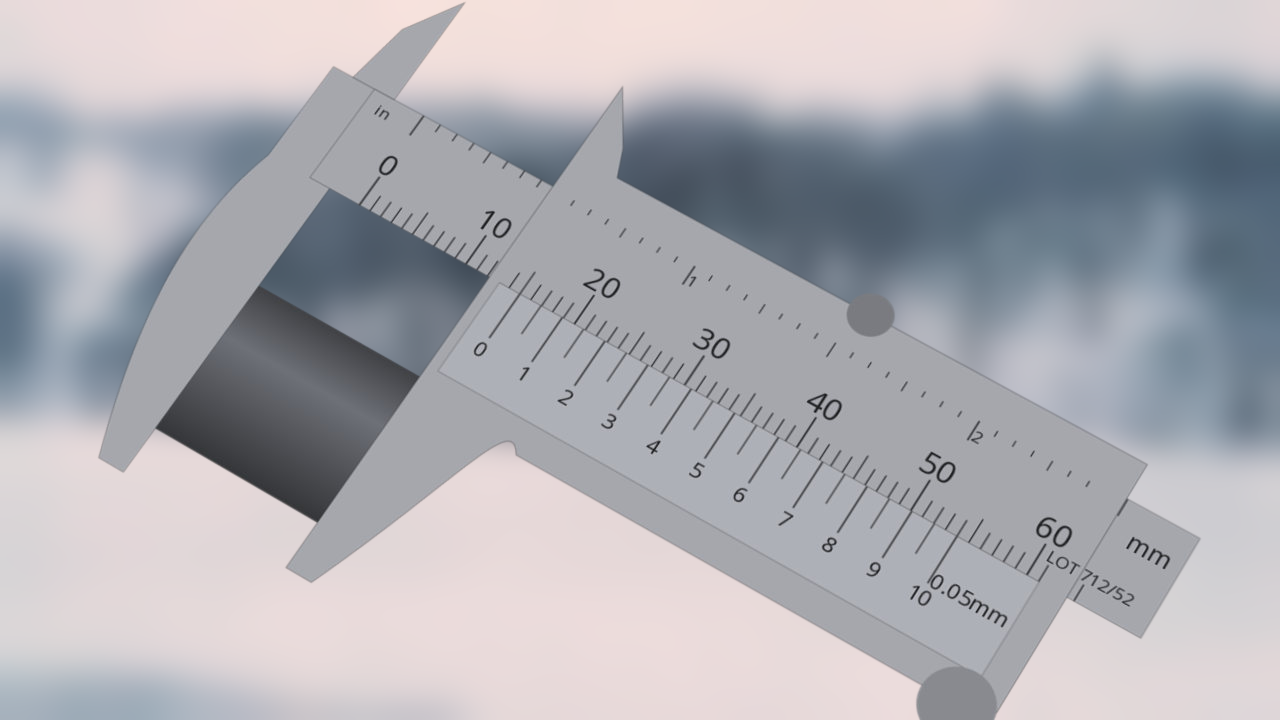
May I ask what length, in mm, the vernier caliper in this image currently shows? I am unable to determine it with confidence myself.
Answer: 15.0 mm
